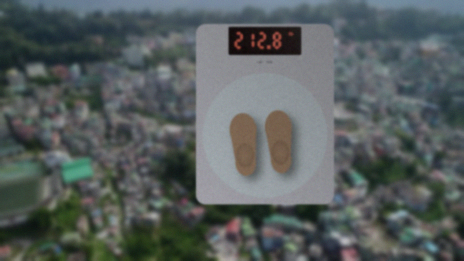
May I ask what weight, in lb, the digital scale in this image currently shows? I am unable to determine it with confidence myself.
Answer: 212.8 lb
